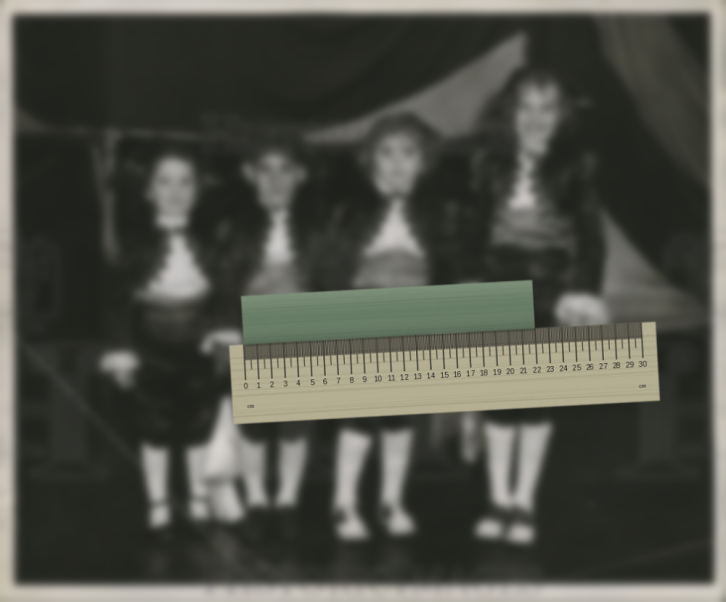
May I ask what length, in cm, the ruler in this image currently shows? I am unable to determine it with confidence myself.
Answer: 22 cm
